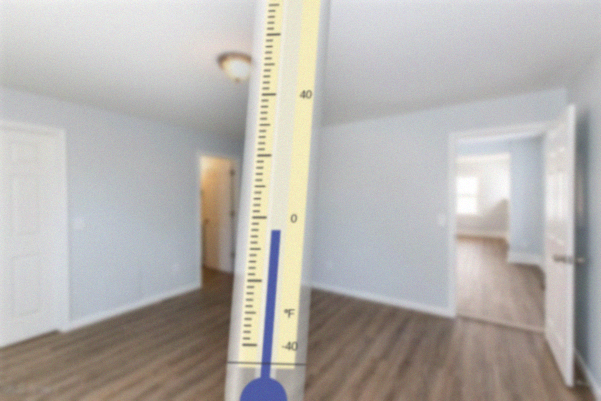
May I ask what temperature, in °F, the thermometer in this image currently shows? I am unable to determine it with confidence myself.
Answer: -4 °F
